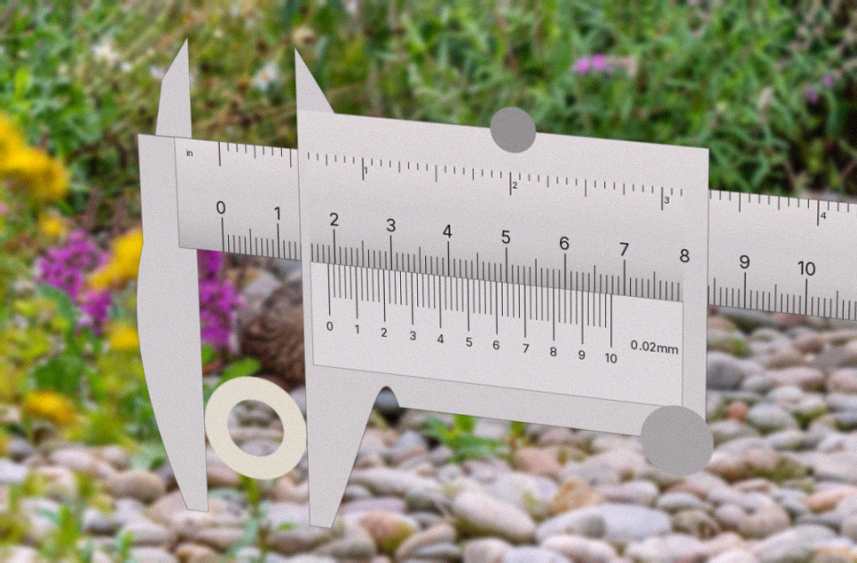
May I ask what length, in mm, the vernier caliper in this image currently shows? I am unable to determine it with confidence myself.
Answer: 18.8 mm
